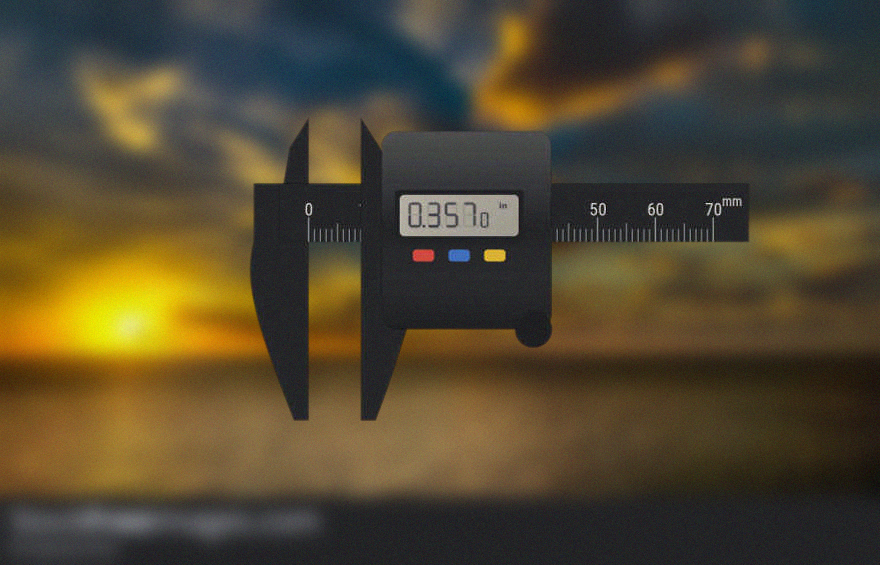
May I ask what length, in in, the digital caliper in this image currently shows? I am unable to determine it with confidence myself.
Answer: 0.3570 in
